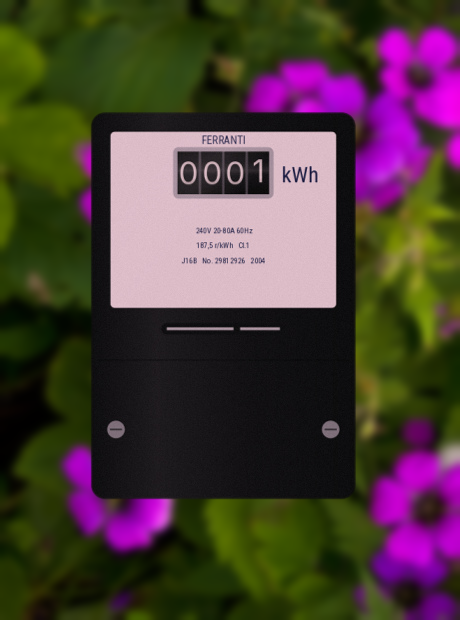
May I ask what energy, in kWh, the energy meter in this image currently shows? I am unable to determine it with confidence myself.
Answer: 1 kWh
